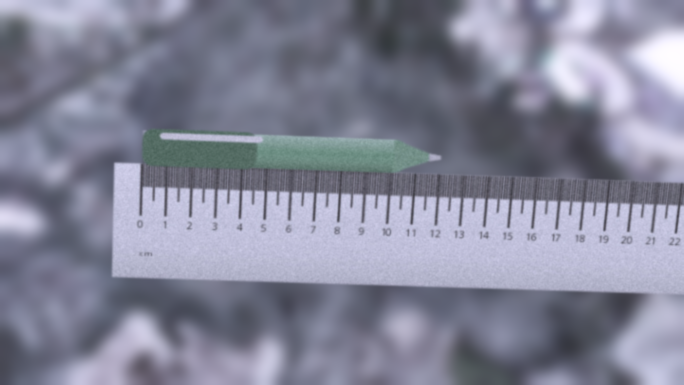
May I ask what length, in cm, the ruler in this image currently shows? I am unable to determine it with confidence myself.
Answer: 12 cm
